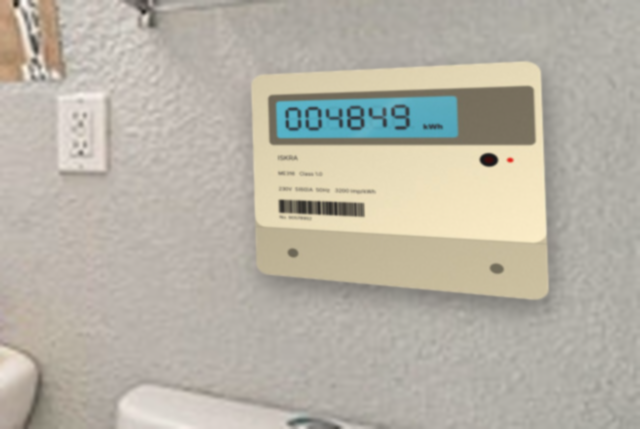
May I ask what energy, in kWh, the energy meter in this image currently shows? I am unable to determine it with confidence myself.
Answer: 4849 kWh
